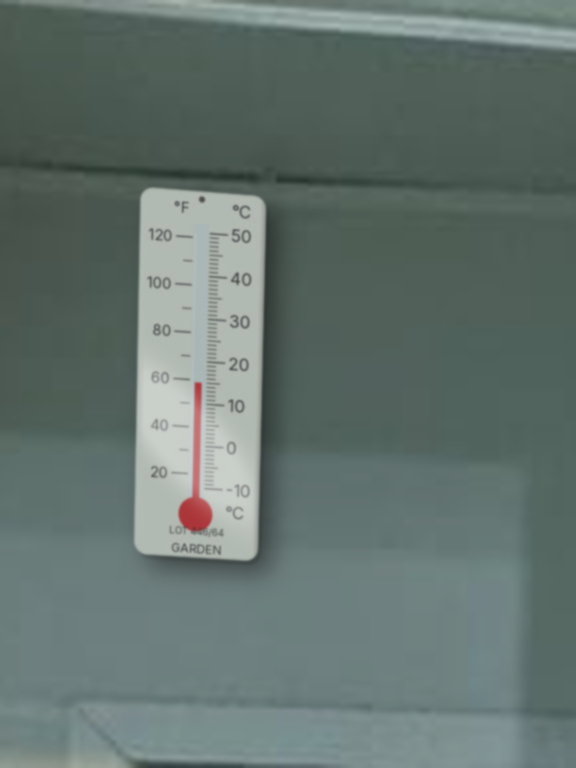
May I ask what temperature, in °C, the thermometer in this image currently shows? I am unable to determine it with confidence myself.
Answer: 15 °C
